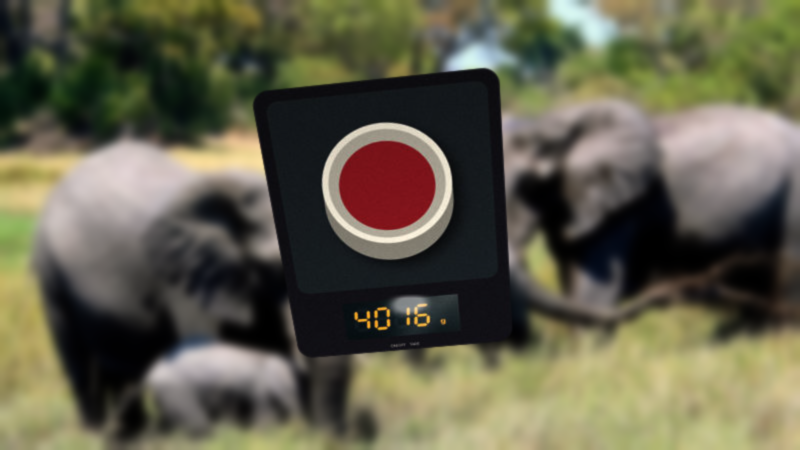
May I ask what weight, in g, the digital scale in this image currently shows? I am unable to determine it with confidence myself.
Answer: 4016 g
